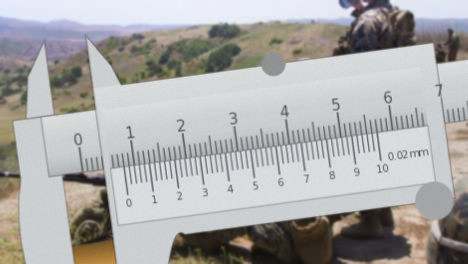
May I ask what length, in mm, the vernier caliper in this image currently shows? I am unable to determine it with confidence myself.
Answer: 8.0 mm
